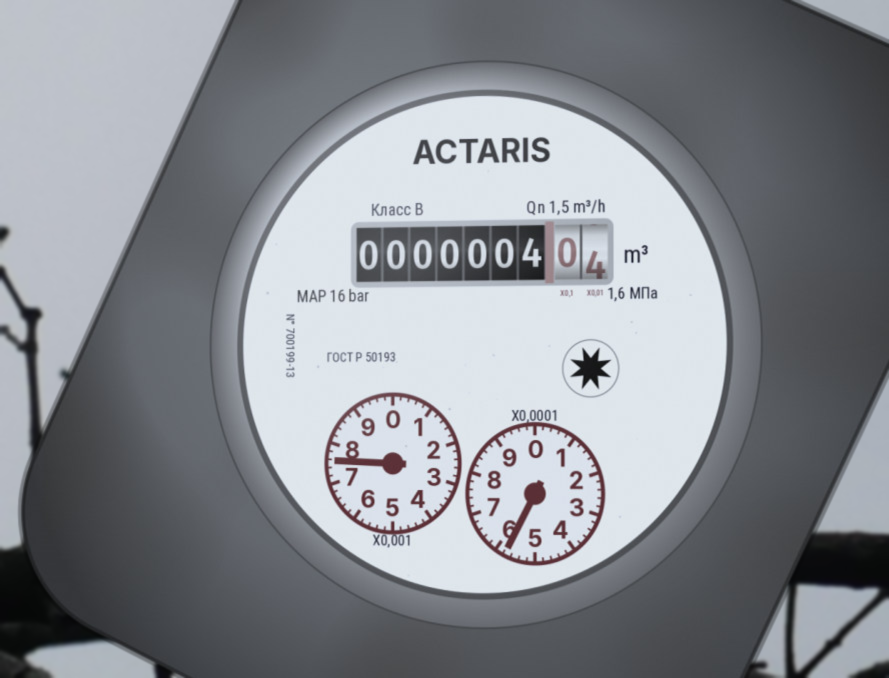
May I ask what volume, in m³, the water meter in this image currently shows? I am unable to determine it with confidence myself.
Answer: 4.0375 m³
